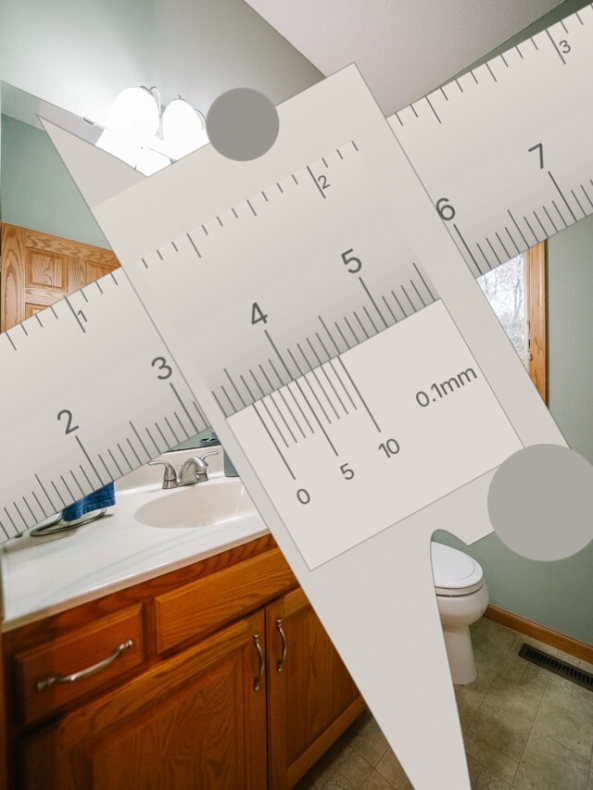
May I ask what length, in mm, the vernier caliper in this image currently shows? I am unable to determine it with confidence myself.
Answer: 35.7 mm
